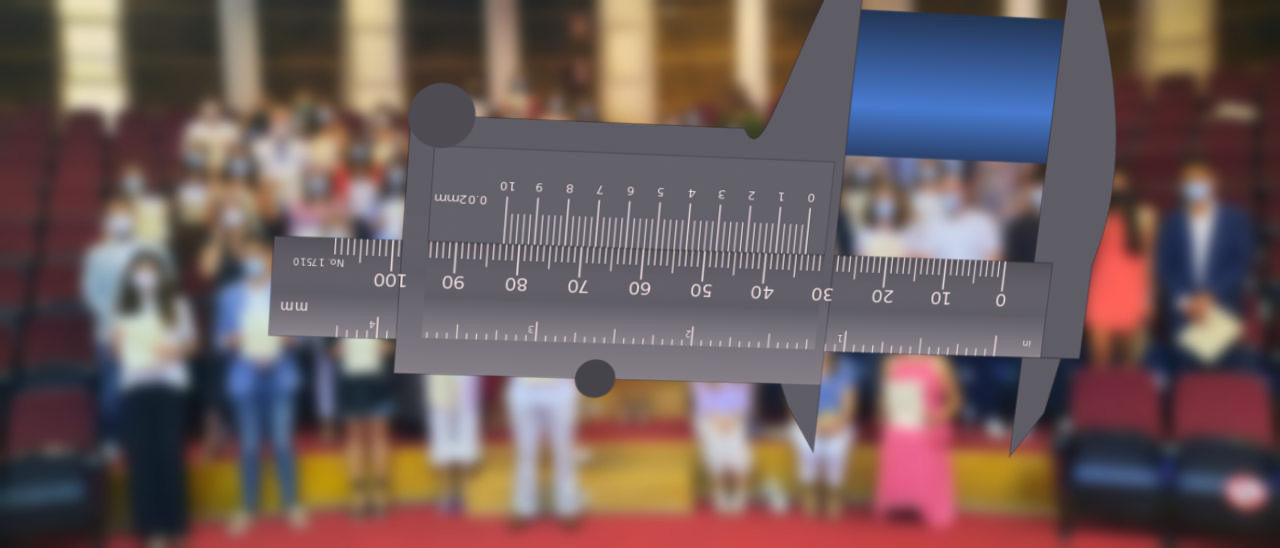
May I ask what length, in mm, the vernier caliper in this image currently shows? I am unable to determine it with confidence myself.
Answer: 33.5 mm
